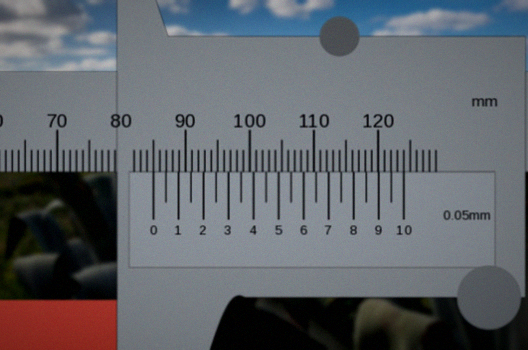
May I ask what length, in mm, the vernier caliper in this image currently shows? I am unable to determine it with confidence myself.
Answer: 85.0 mm
